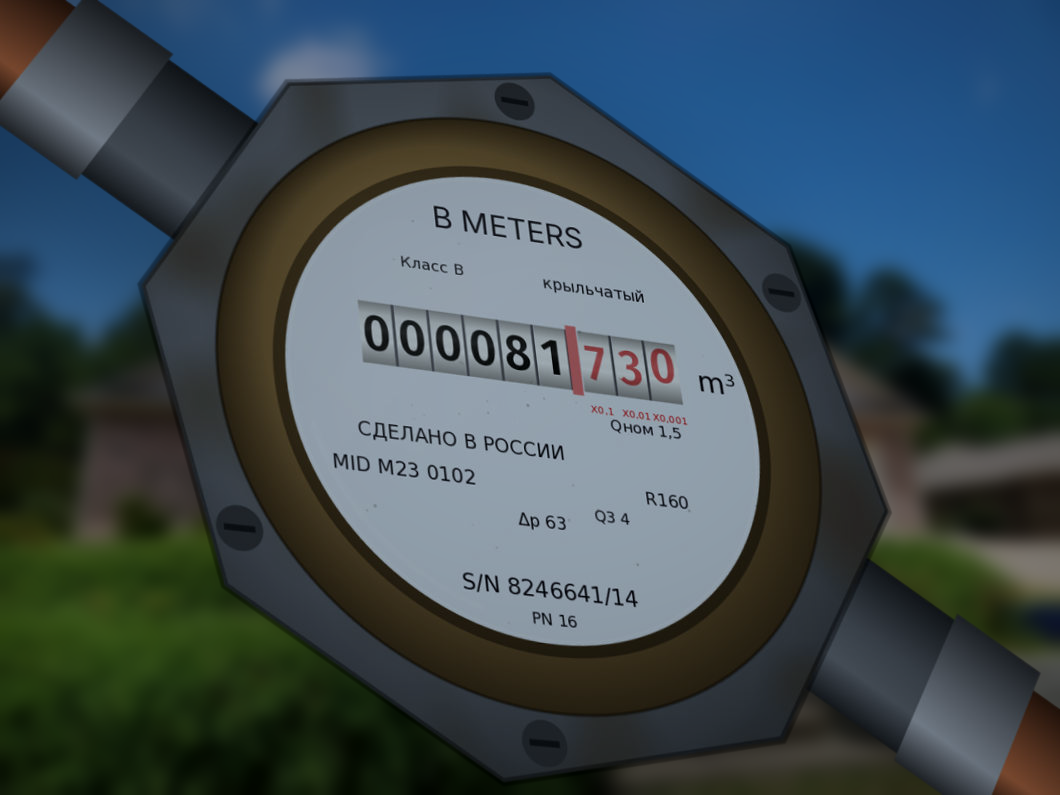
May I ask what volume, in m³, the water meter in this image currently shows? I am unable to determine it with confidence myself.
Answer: 81.730 m³
